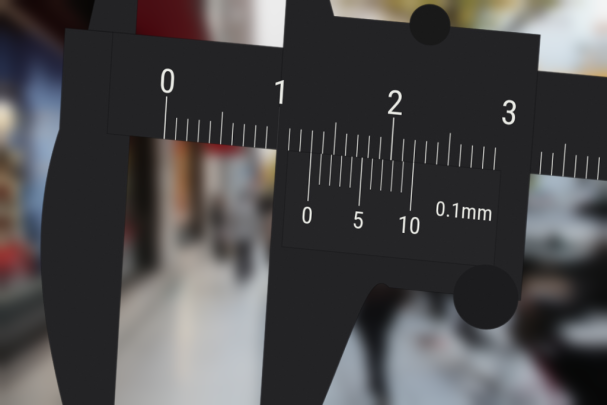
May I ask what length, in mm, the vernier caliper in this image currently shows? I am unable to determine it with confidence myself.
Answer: 13.0 mm
